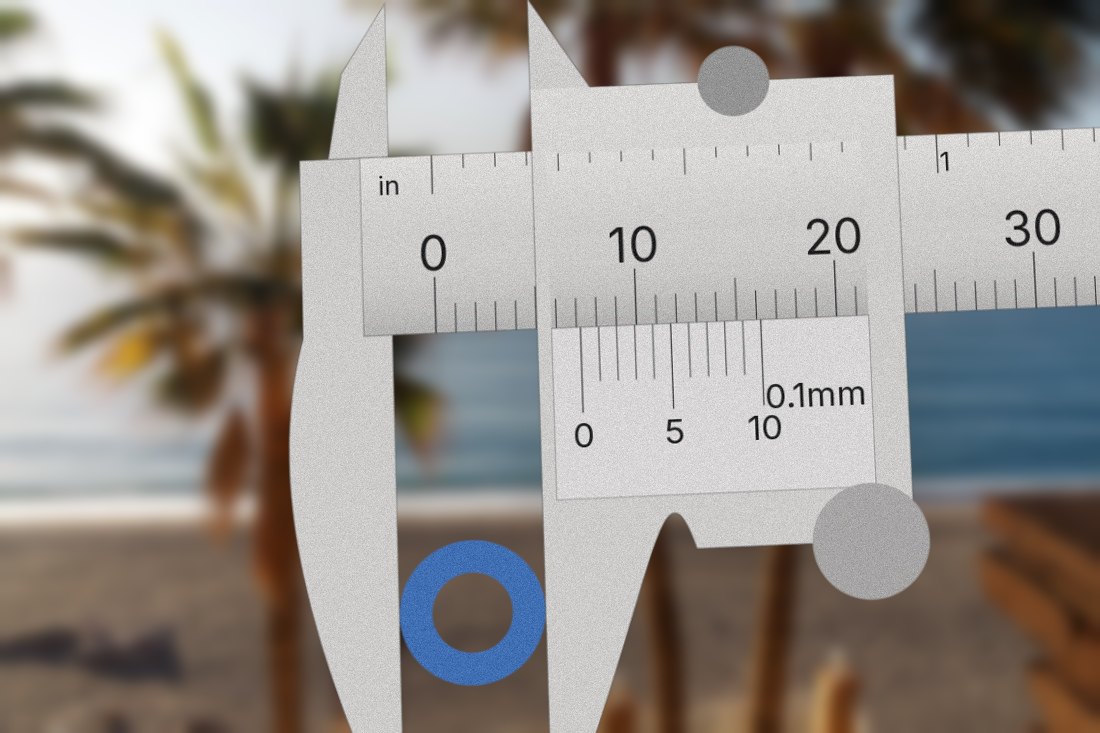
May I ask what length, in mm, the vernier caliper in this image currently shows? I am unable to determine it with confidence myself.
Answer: 7.2 mm
